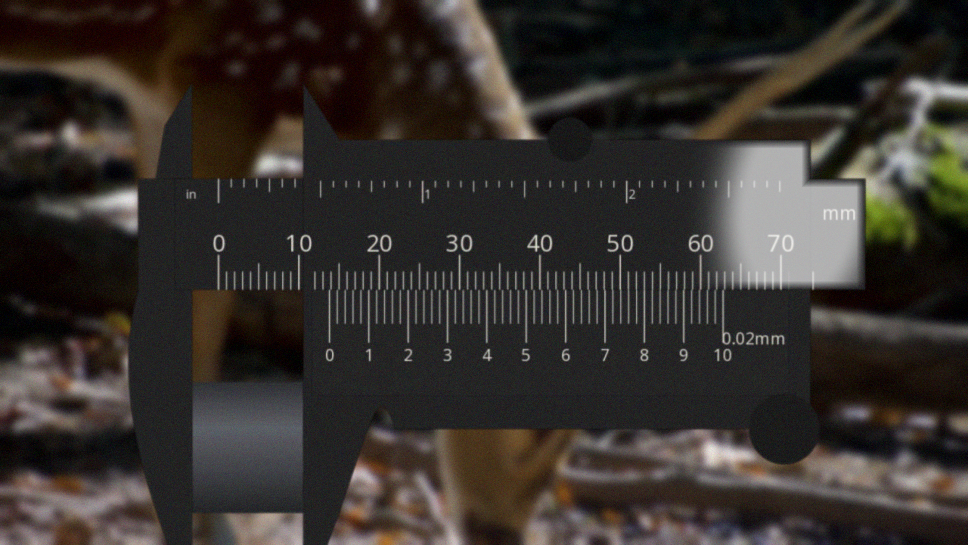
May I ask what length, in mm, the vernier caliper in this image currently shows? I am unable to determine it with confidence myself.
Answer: 13.8 mm
